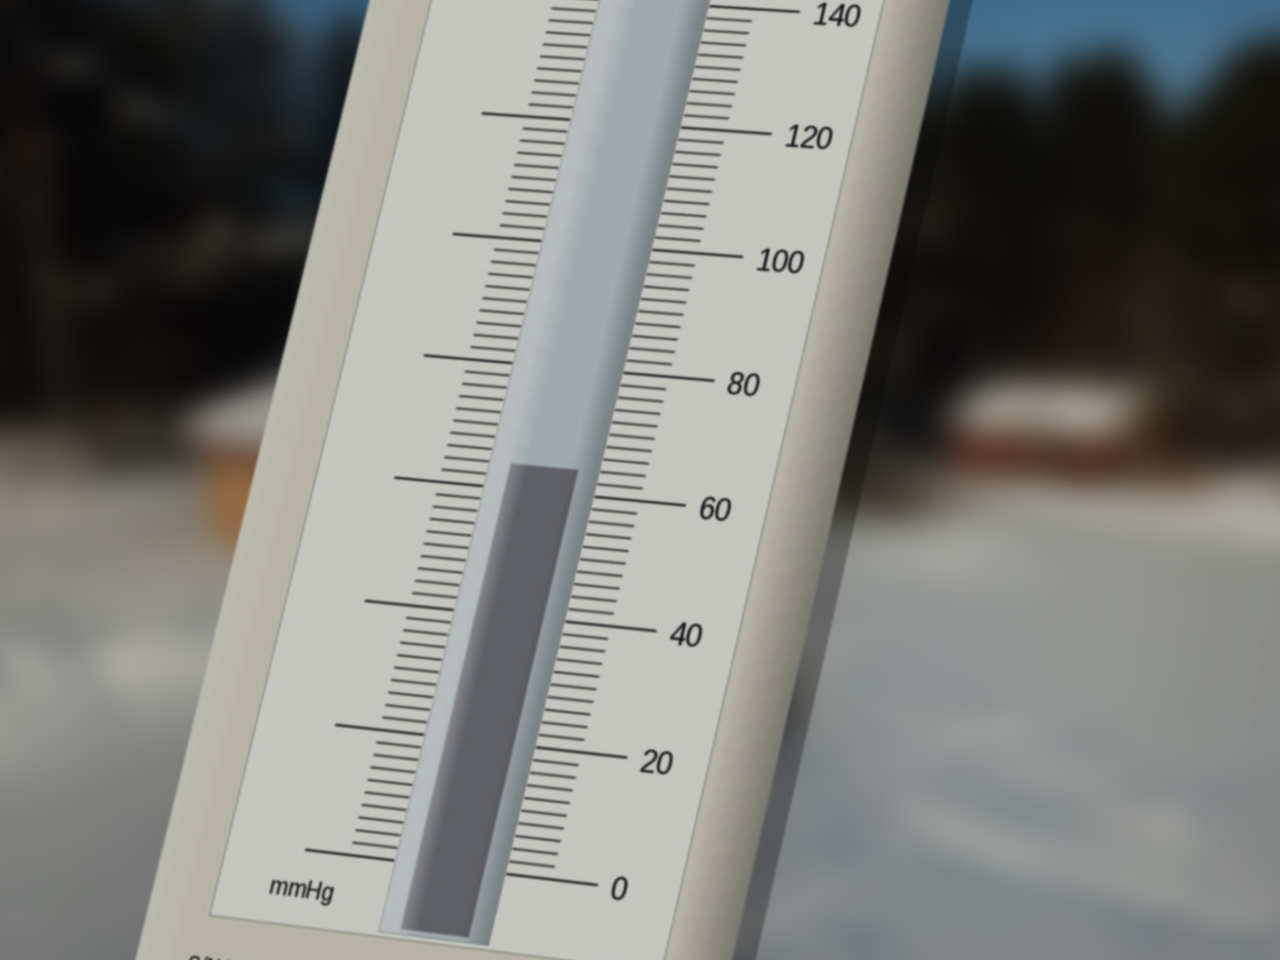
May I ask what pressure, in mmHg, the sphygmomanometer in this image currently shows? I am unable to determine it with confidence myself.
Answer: 64 mmHg
